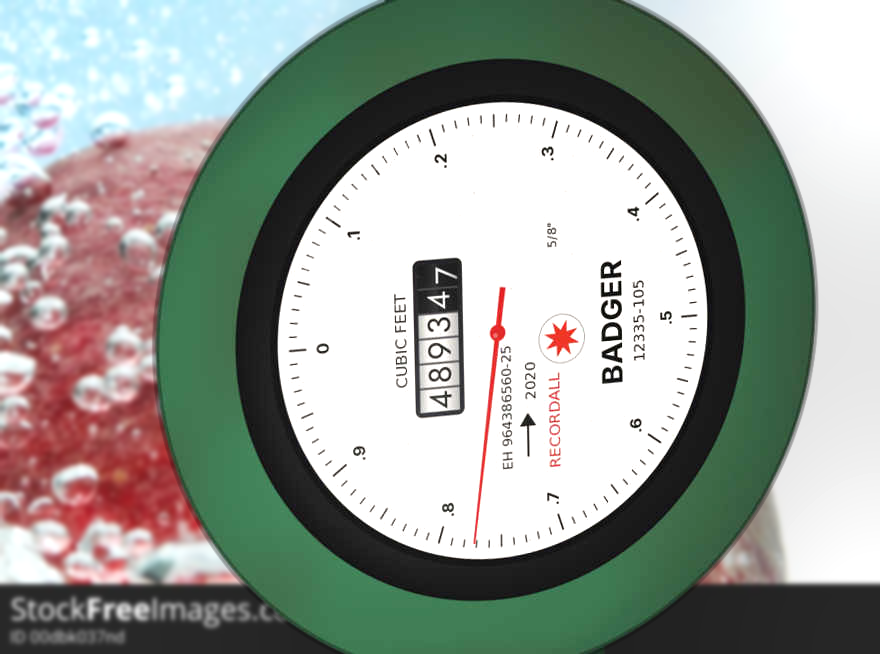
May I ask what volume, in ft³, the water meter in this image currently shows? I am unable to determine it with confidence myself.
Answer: 489346.77 ft³
